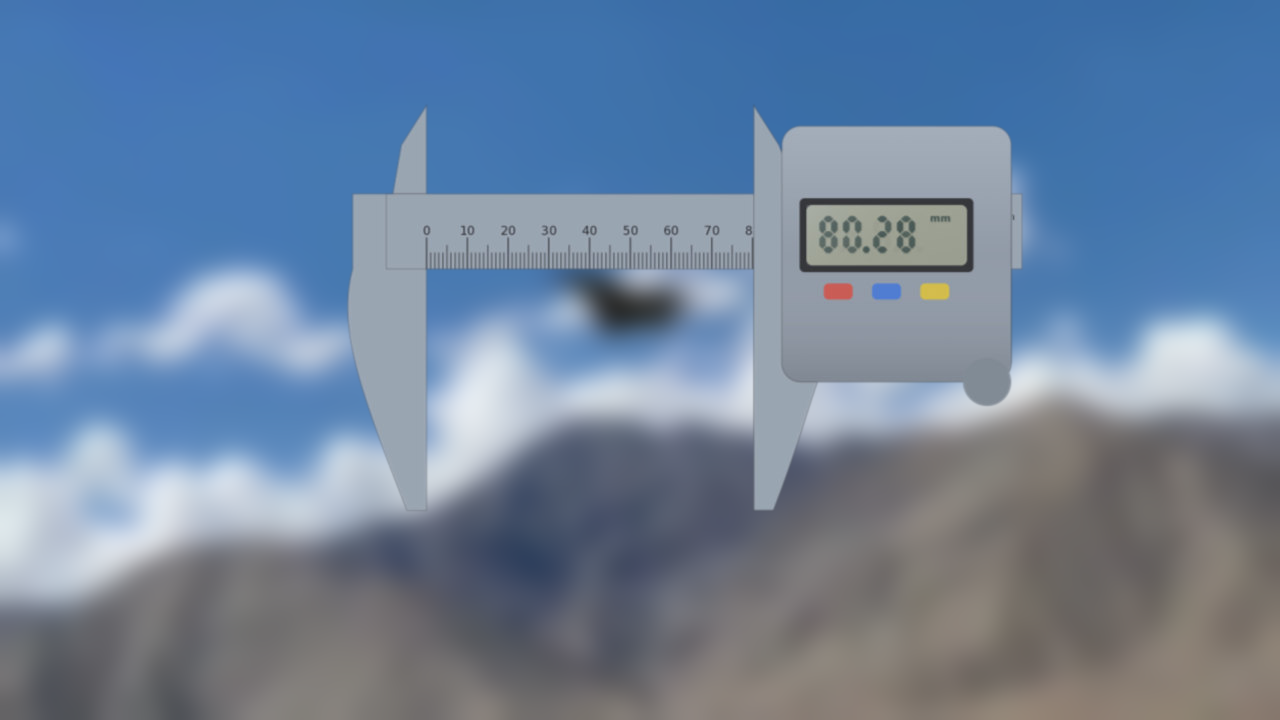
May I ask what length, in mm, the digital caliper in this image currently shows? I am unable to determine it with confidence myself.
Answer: 80.28 mm
